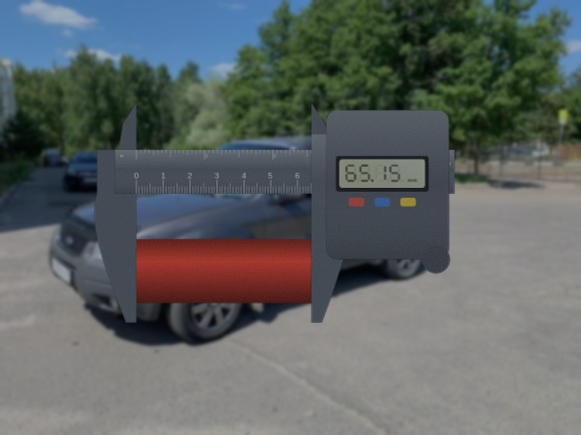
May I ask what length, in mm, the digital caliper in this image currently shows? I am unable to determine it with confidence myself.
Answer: 65.15 mm
